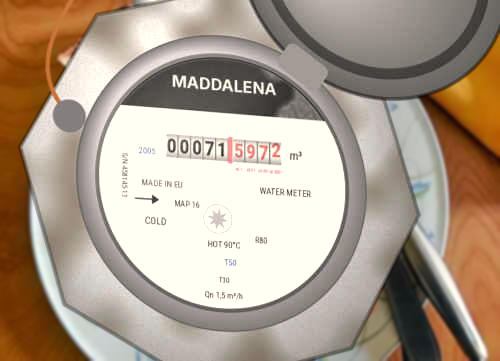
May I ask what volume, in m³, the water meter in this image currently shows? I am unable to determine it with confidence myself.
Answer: 71.5972 m³
